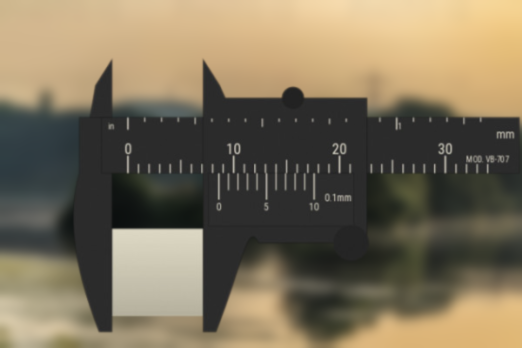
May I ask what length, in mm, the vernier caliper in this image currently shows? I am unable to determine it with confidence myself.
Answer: 8.6 mm
